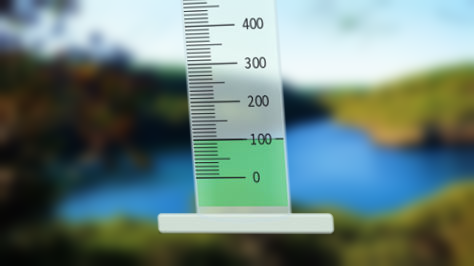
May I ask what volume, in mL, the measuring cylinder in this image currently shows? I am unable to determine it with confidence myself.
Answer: 100 mL
